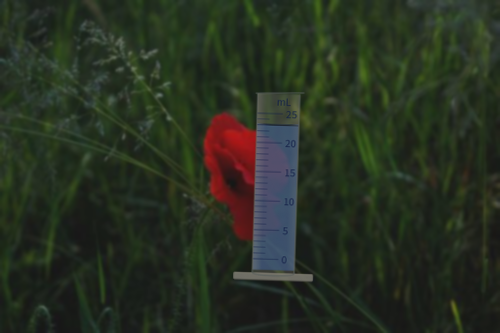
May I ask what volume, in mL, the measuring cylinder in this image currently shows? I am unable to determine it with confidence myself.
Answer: 23 mL
